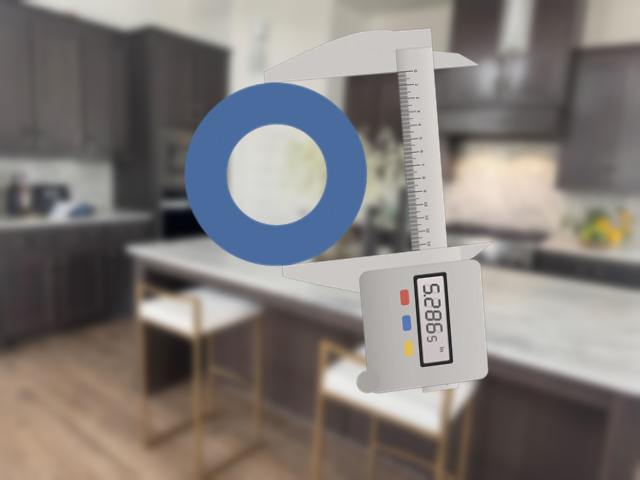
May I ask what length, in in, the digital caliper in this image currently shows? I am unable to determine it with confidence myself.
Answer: 5.2865 in
